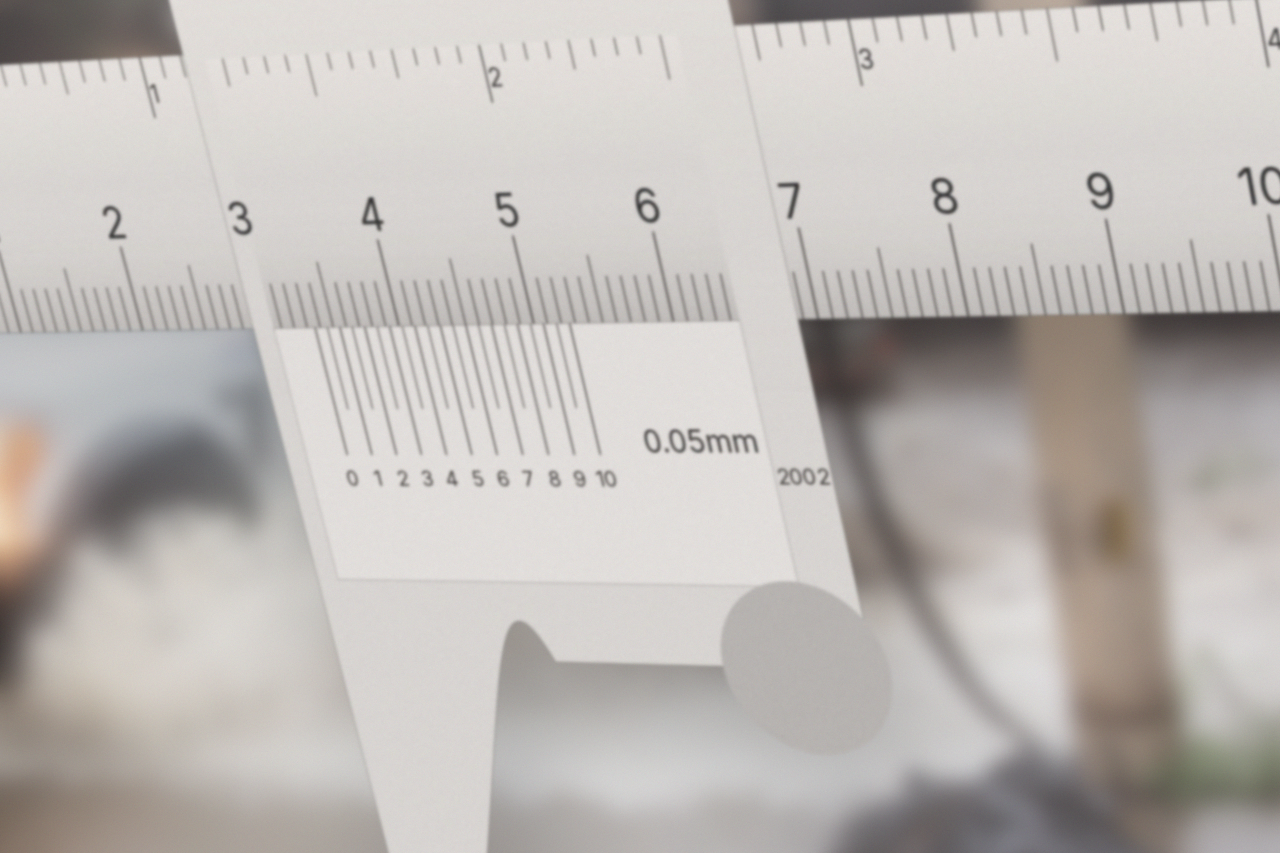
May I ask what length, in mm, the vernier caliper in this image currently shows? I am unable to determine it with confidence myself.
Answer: 33.6 mm
